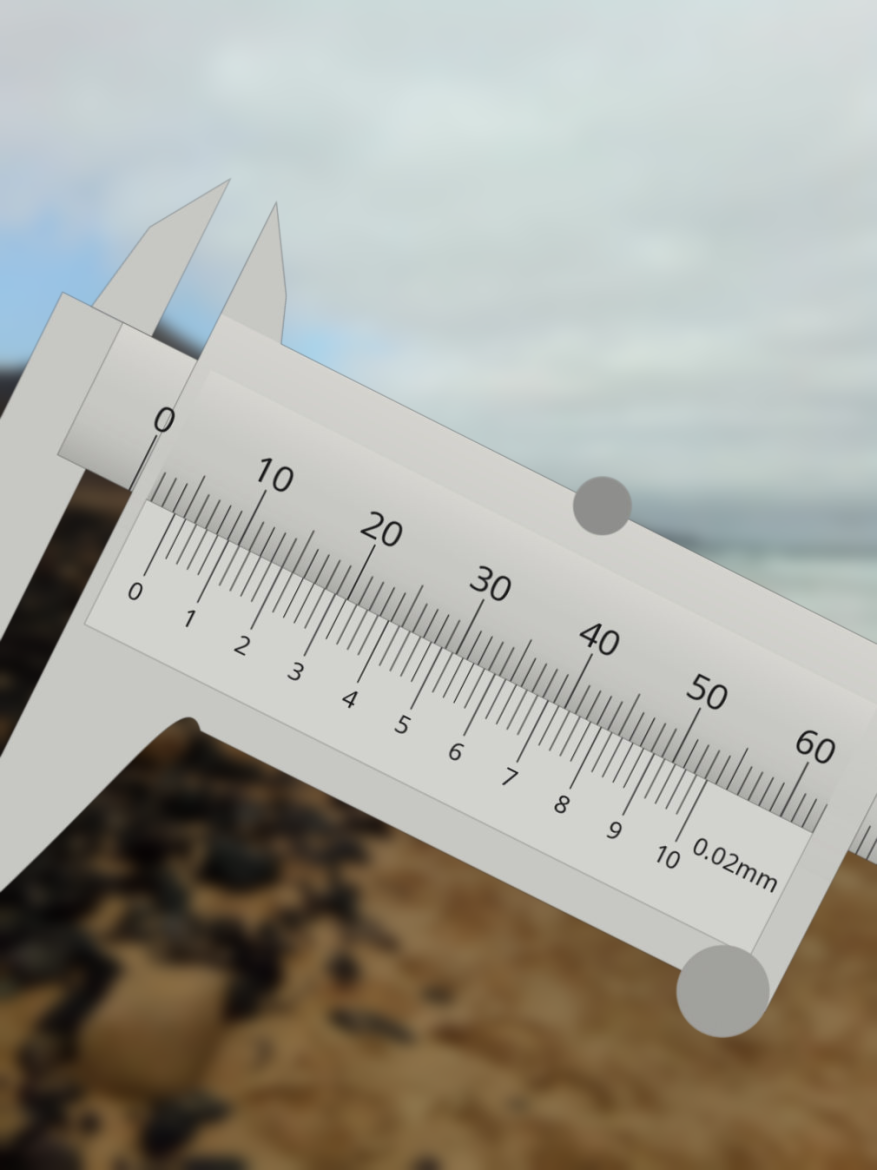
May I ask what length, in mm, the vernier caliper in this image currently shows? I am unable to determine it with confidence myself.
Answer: 4.2 mm
